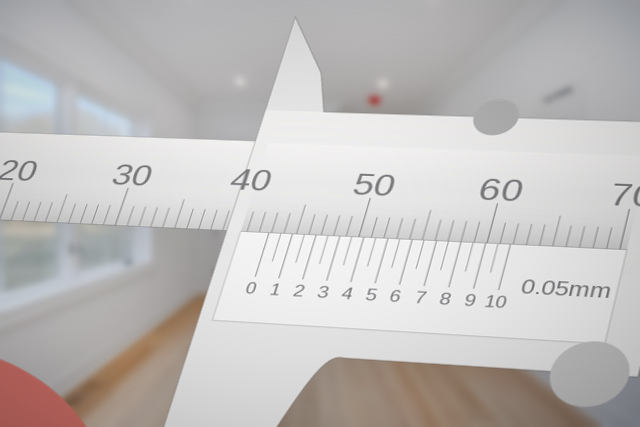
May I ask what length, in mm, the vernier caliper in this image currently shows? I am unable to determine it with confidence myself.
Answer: 42.8 mm
